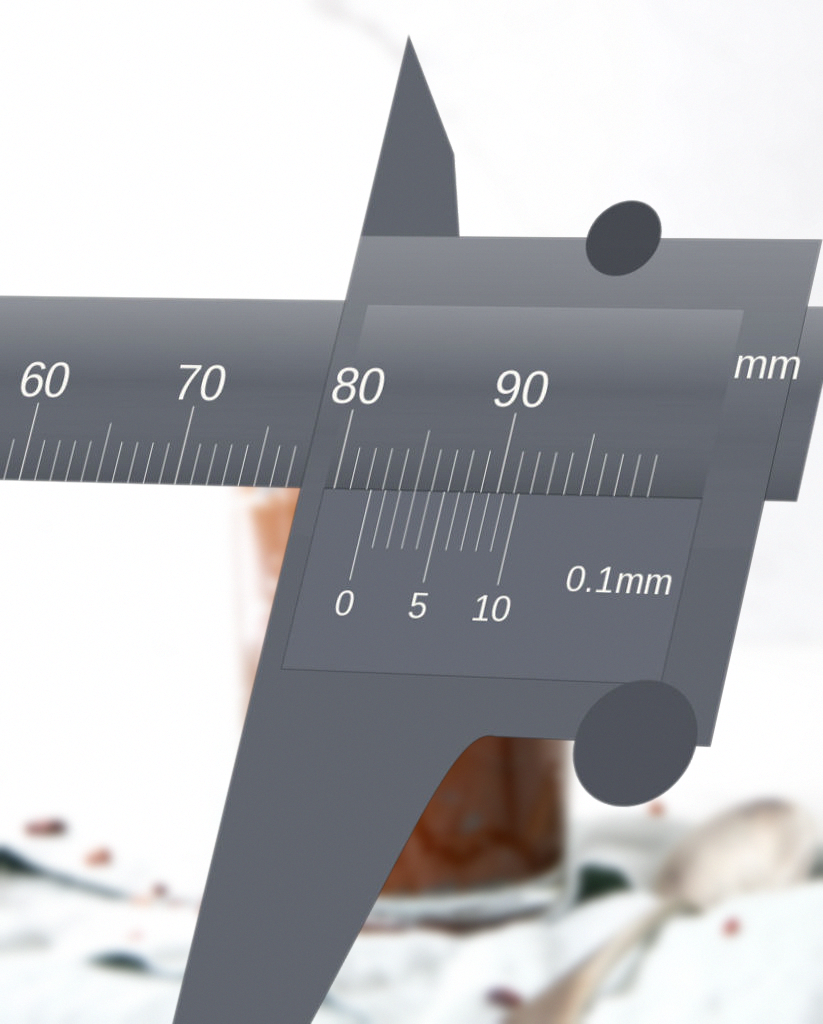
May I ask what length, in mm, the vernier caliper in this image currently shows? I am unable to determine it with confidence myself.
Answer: 82.3 mm
